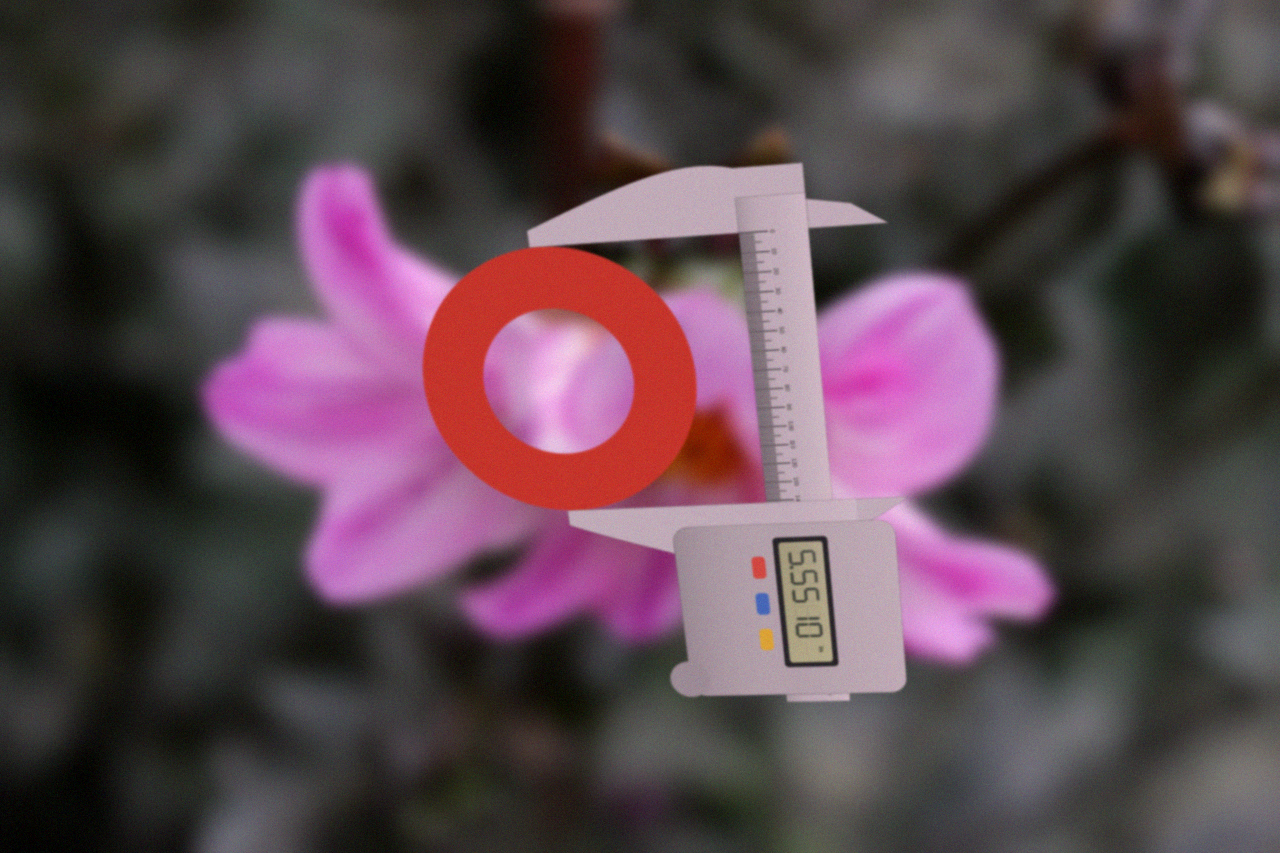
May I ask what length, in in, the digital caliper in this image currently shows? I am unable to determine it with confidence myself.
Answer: 5.5510 in
